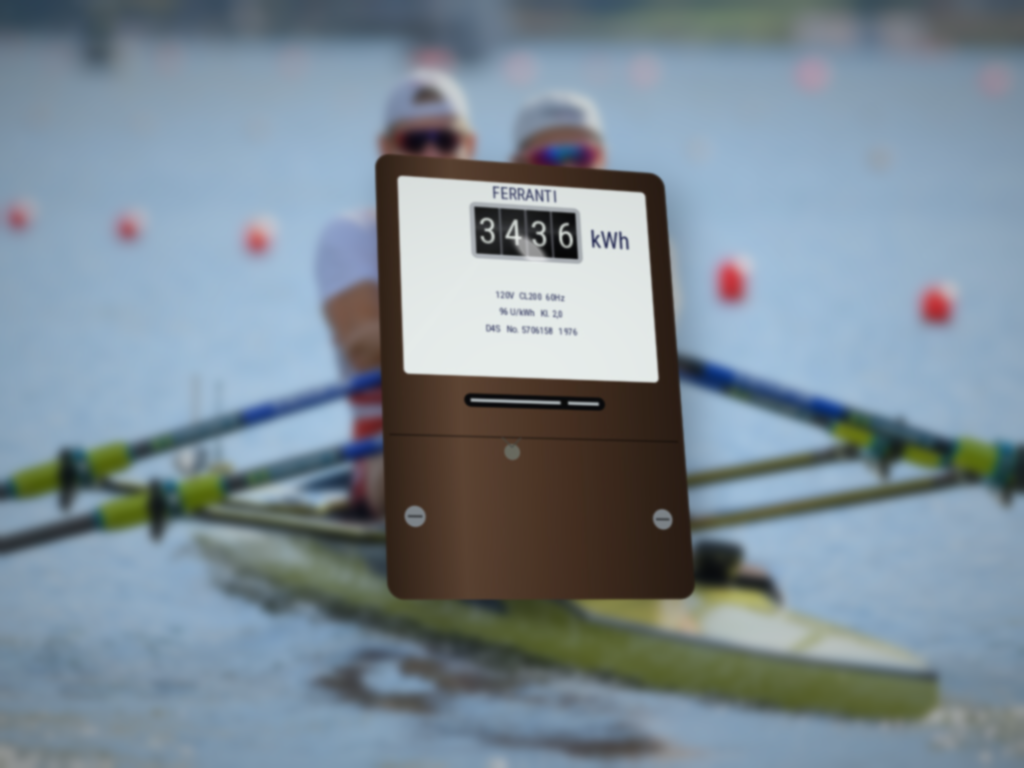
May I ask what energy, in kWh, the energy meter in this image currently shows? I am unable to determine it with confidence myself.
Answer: 3436 kWh
